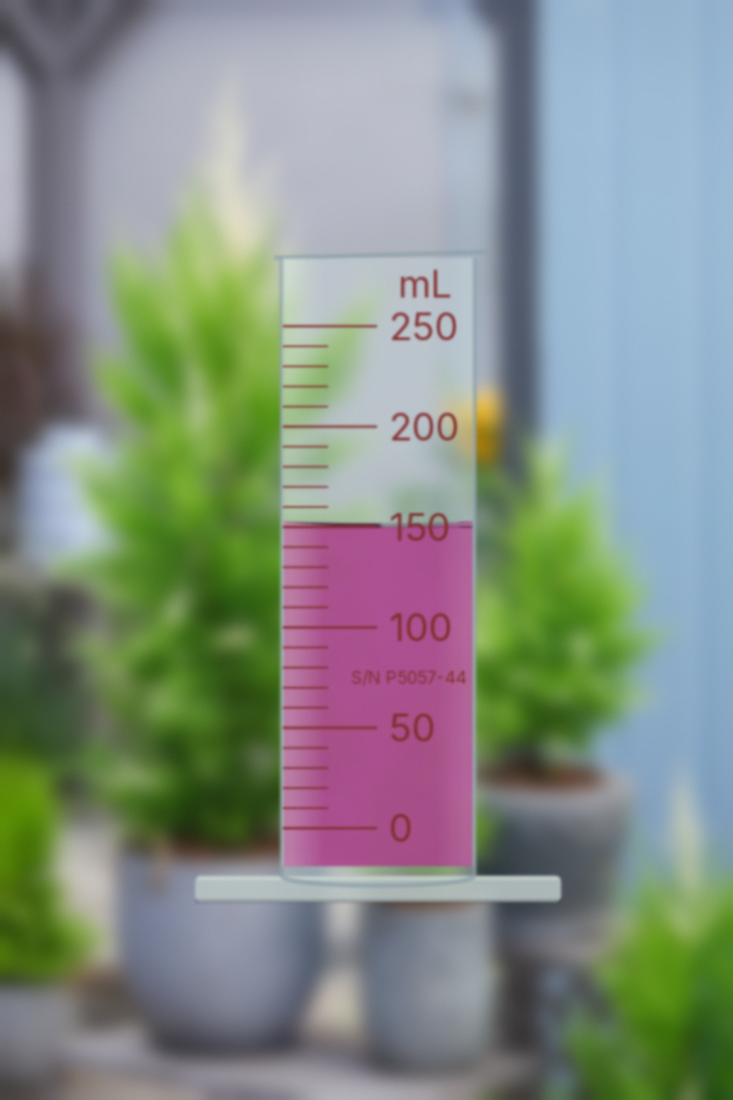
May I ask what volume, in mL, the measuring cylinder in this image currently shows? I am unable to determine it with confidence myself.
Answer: 150 mL
